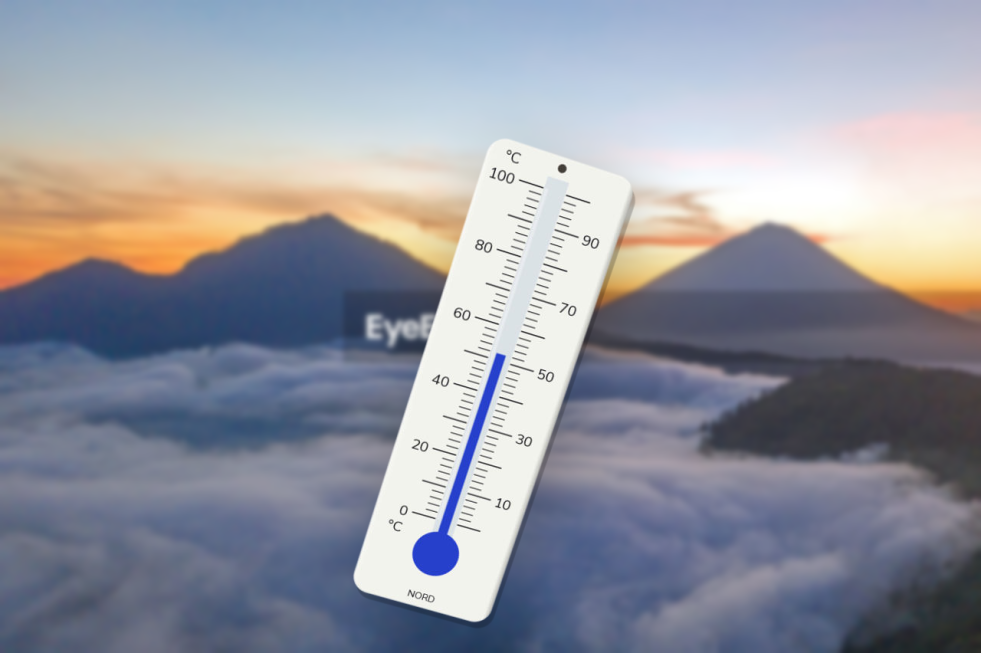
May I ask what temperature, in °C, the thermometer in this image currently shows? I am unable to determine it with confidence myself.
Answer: 52 °C
